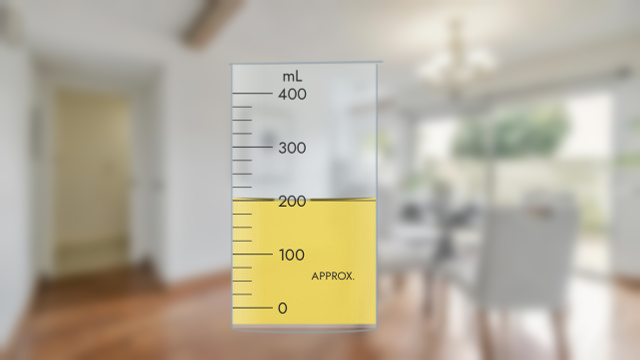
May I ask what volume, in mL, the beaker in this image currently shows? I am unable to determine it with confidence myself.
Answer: 200 mL
